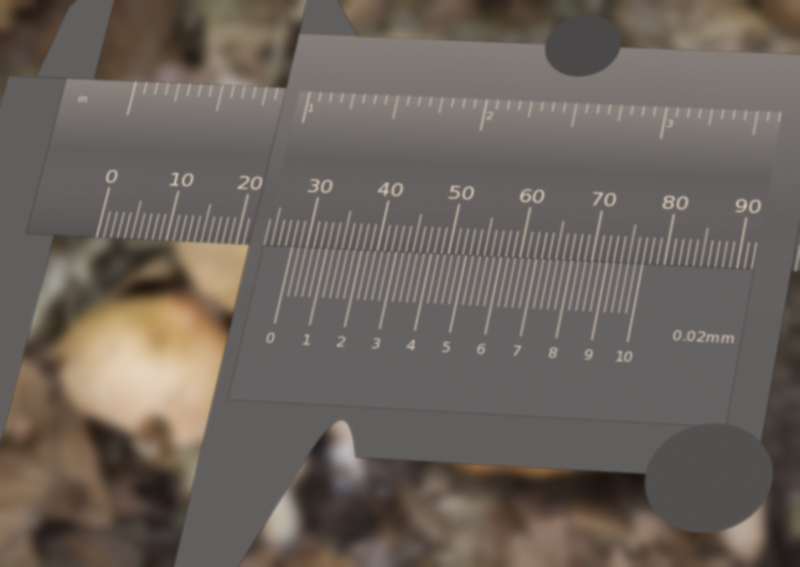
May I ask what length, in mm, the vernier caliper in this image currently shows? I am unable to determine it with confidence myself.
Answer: 28.0 mm
